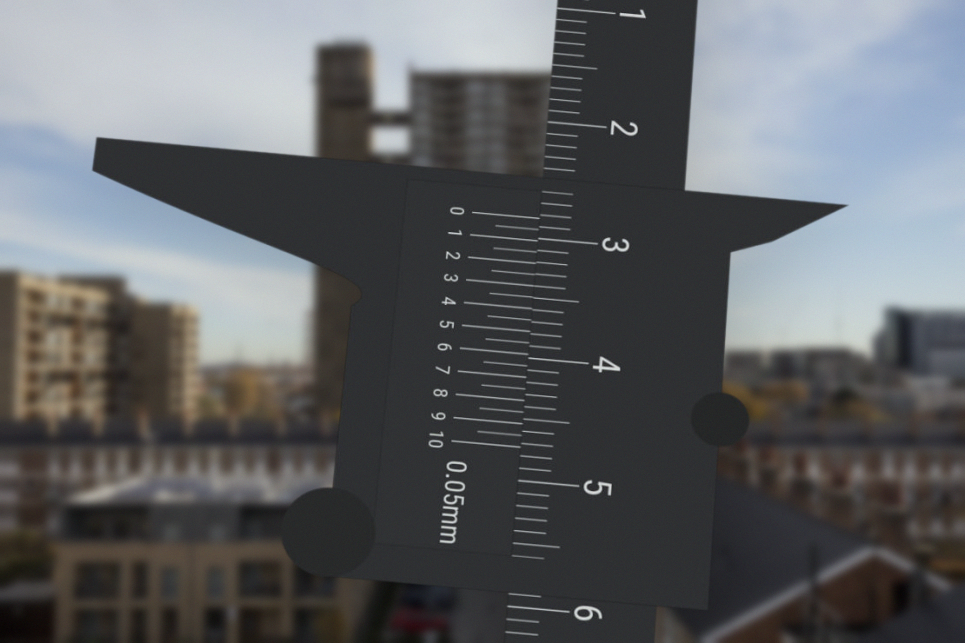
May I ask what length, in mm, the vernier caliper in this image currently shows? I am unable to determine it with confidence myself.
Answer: 28.3 mm
